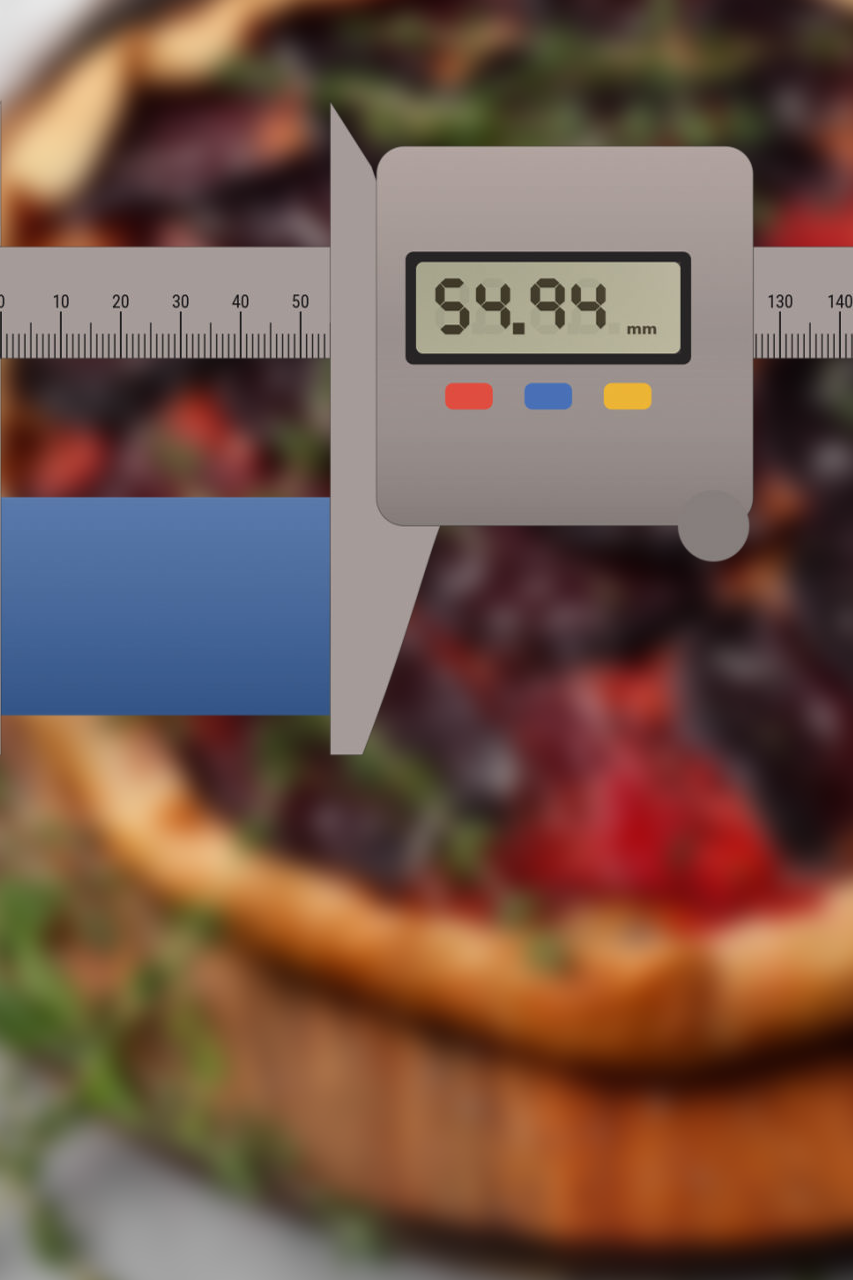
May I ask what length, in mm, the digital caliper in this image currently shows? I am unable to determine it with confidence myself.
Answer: 54.94 mm
